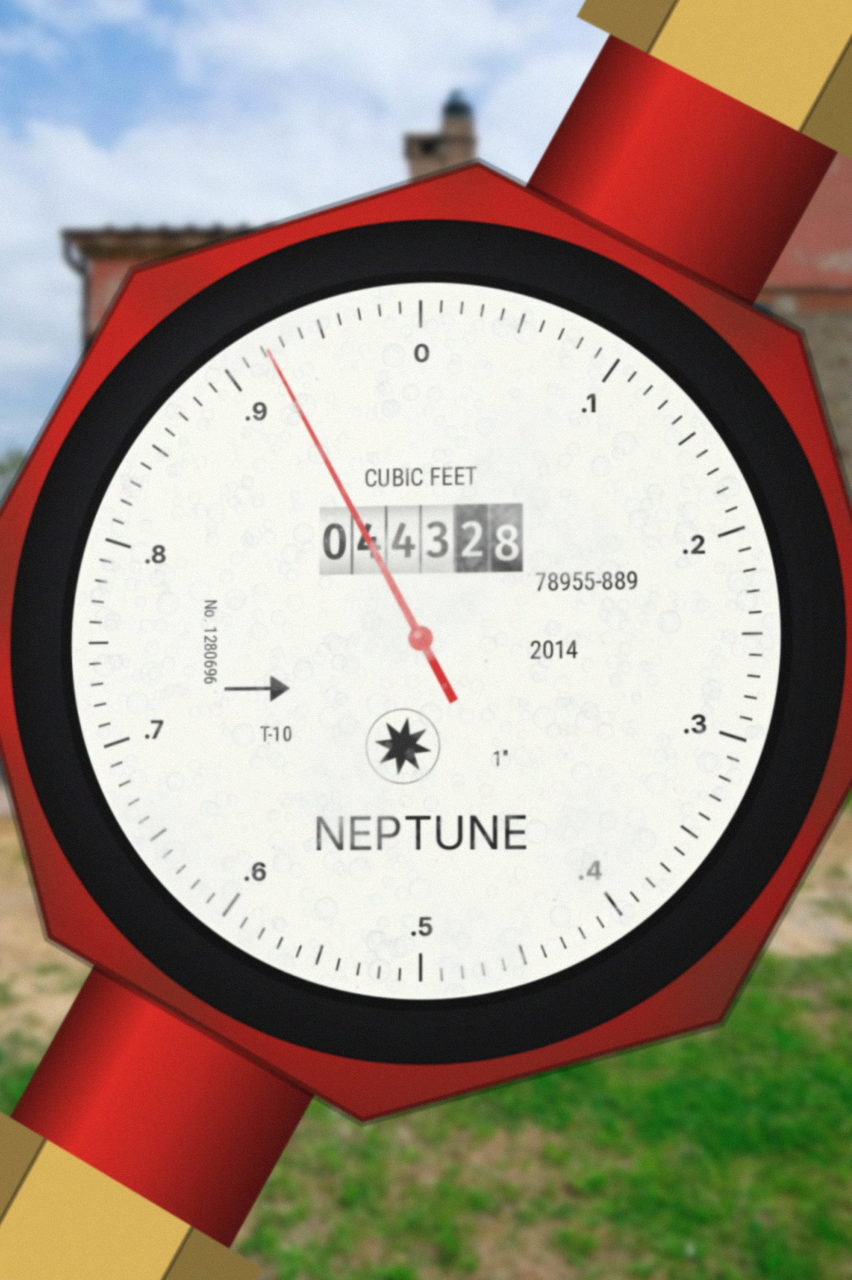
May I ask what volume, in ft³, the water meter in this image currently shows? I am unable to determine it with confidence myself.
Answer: 44327.92 ft³
